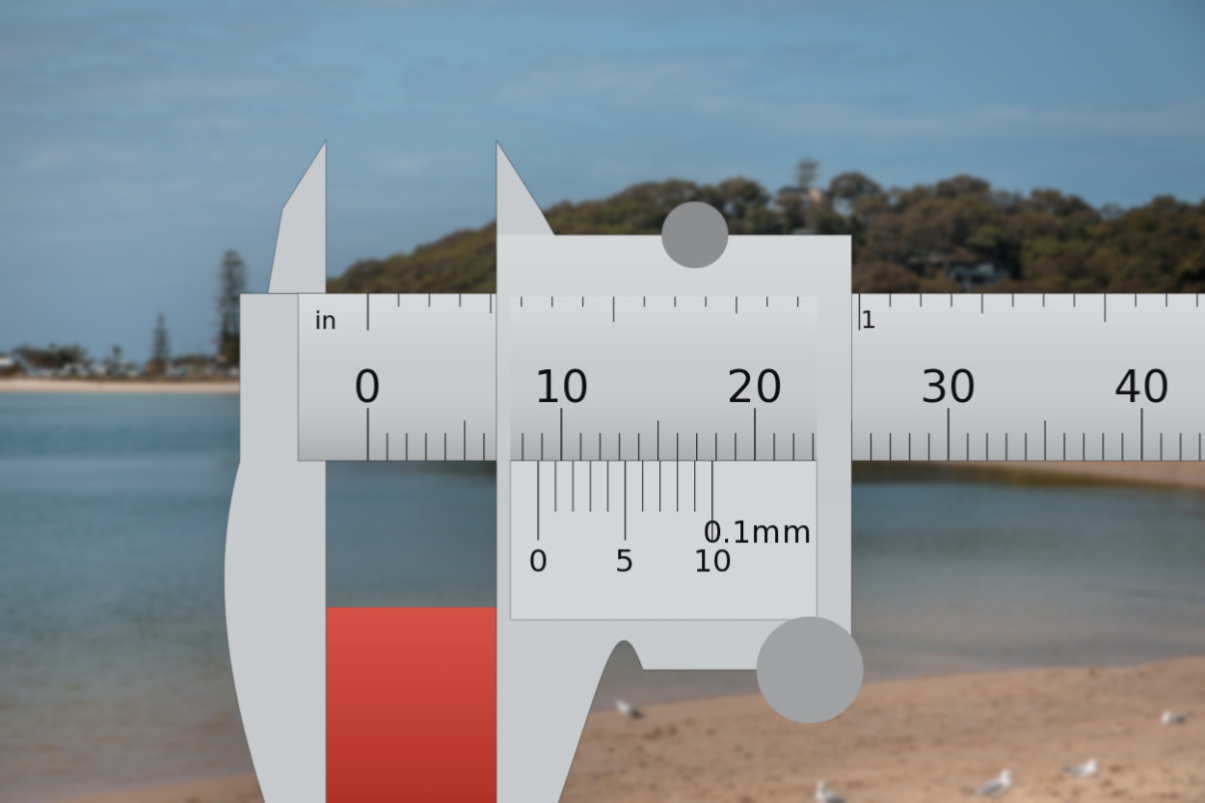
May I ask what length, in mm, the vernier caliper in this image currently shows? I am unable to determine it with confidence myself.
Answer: 8.8 mm
